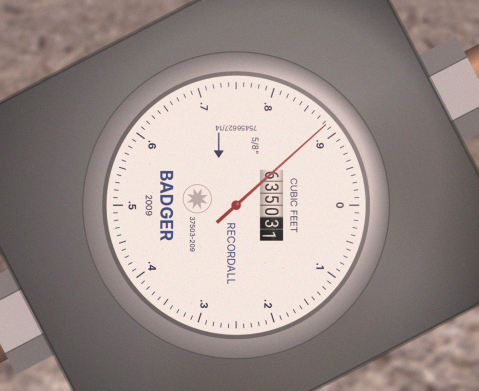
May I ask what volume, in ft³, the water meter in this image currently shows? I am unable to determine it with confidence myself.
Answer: 635030.88 ft³
